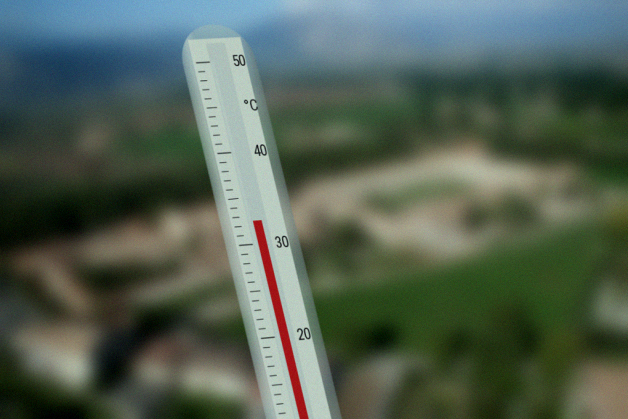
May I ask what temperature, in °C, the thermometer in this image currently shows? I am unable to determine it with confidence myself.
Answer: 32.5 °C
